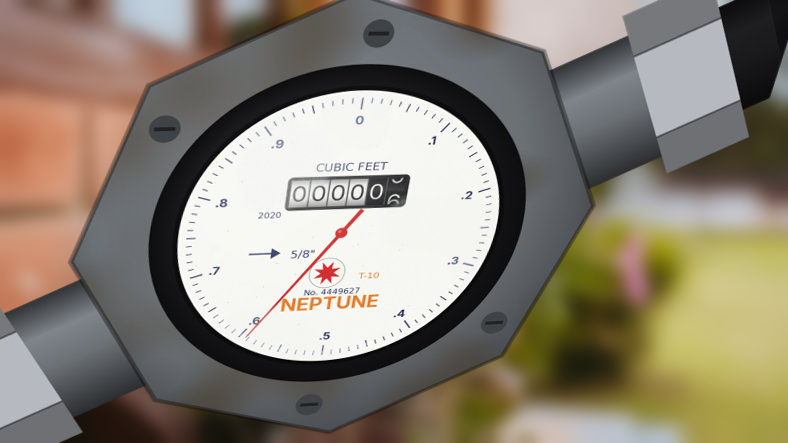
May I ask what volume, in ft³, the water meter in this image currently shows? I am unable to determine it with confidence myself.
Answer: 5.59 ft³
